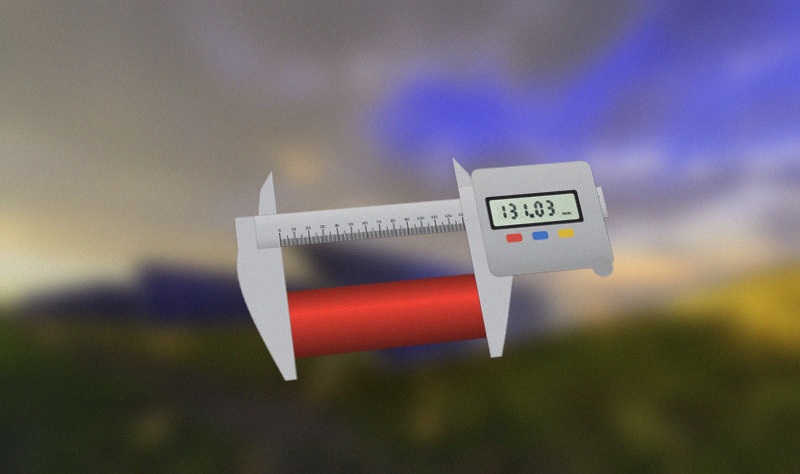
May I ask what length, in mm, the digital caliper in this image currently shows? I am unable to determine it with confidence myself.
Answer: 131.03 mm
